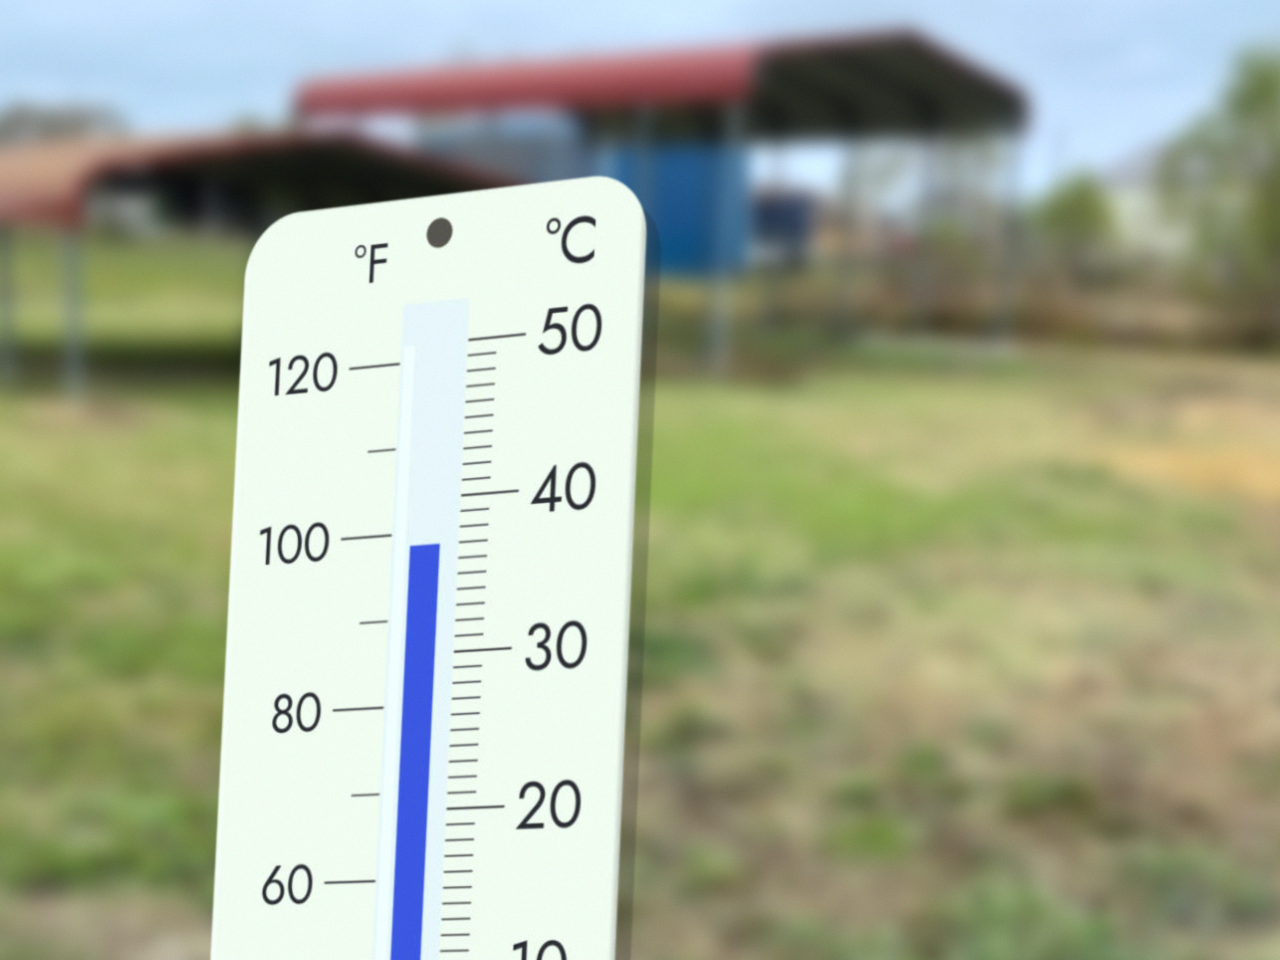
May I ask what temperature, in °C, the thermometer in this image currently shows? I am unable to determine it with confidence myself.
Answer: 37 °C
